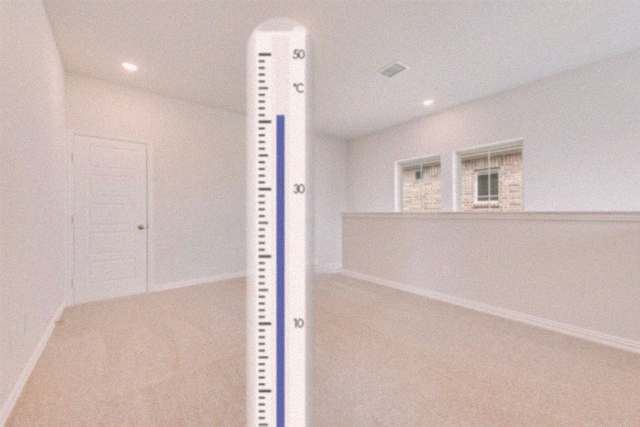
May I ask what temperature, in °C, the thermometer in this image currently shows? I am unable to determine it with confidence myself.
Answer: 41 °C
